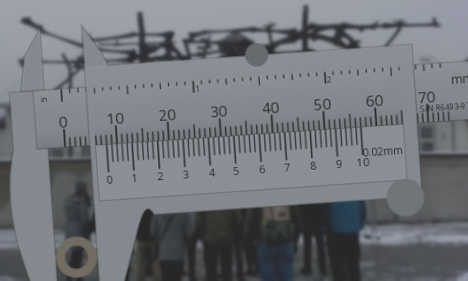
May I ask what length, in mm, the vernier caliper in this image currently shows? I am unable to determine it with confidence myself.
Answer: 8.0 mm
